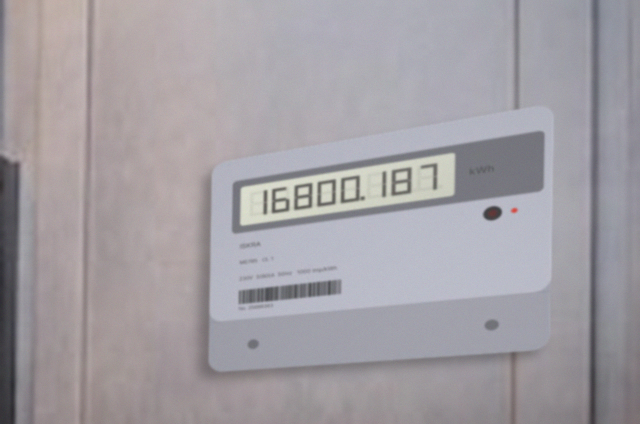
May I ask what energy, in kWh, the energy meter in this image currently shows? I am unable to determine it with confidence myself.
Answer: 16800.187 kWh
